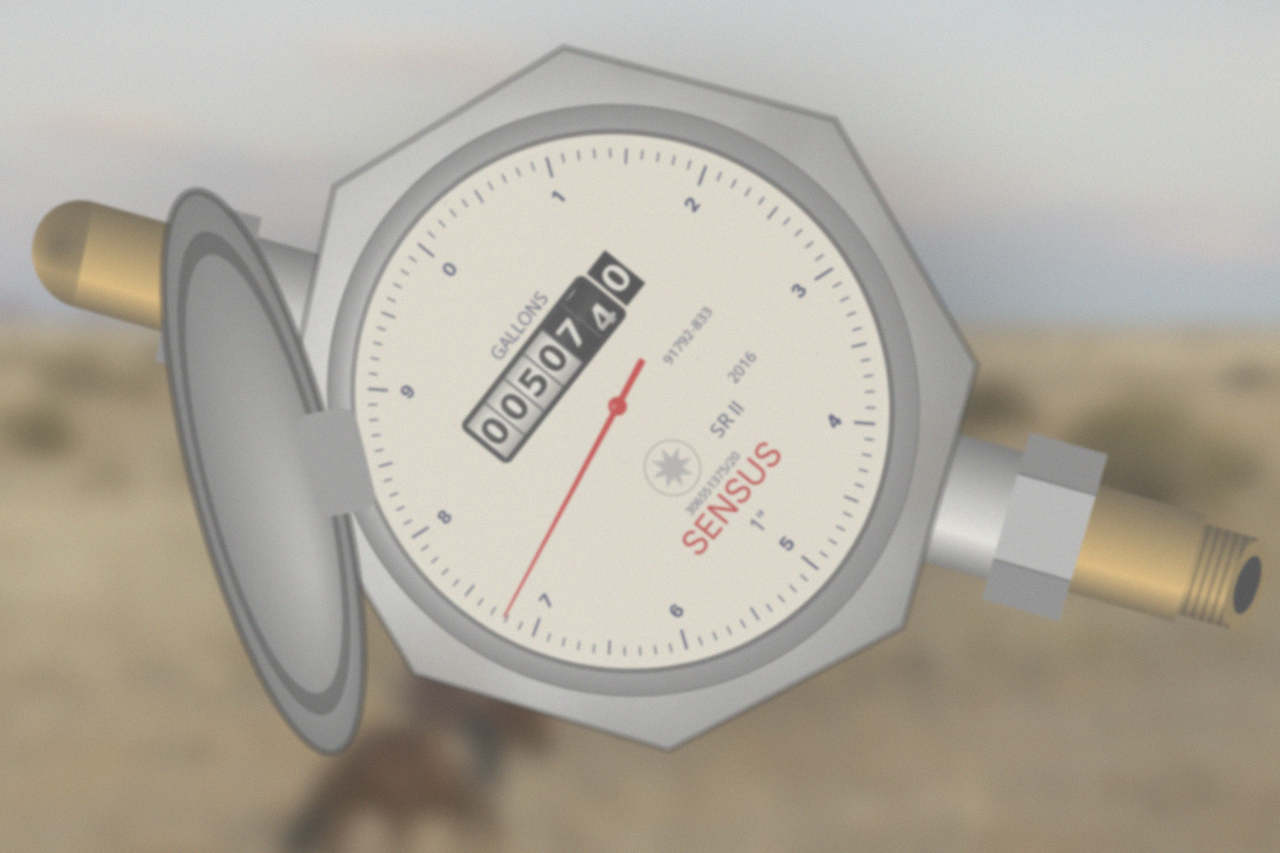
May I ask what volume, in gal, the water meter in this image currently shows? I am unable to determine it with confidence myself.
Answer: 50737.2 gal
